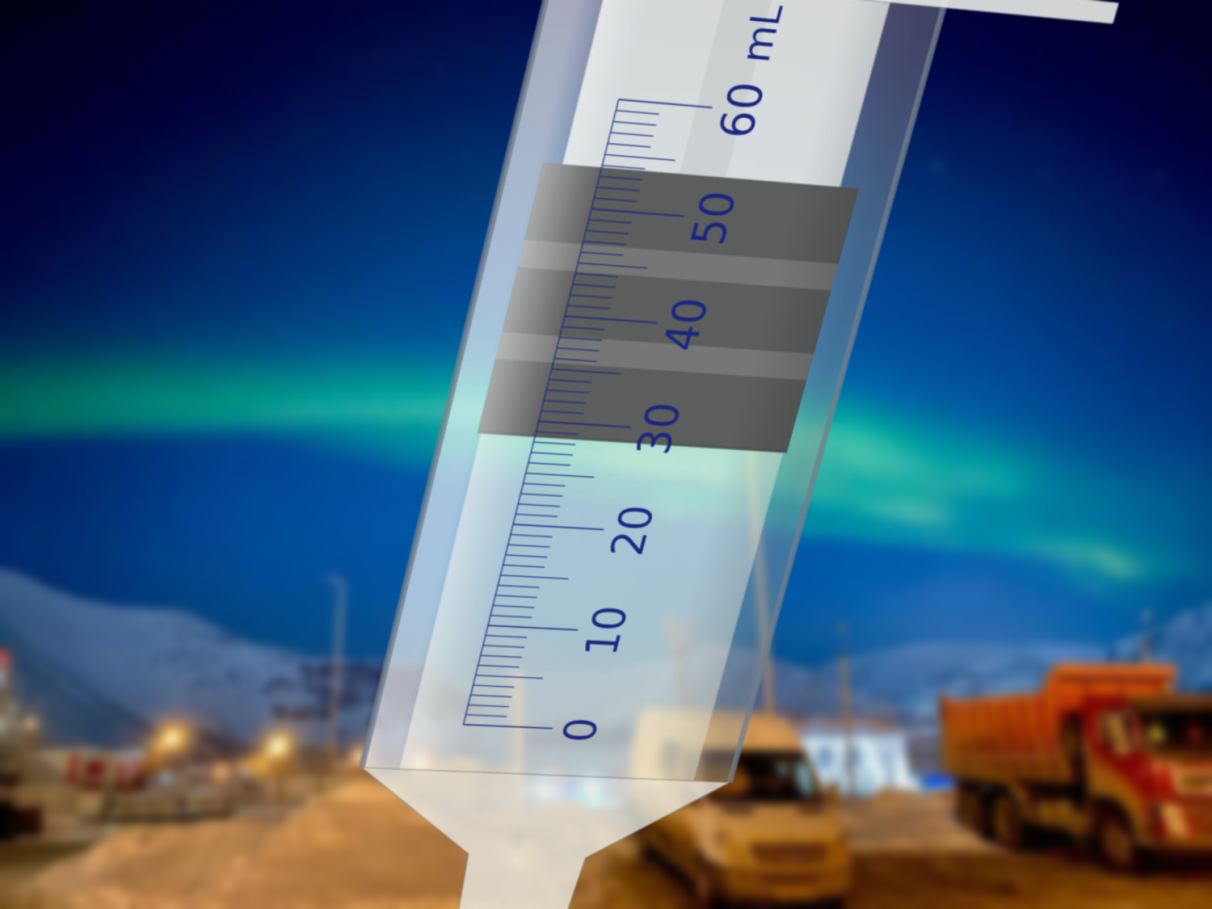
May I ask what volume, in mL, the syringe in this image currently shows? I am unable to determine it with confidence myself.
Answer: 28.5 mL
